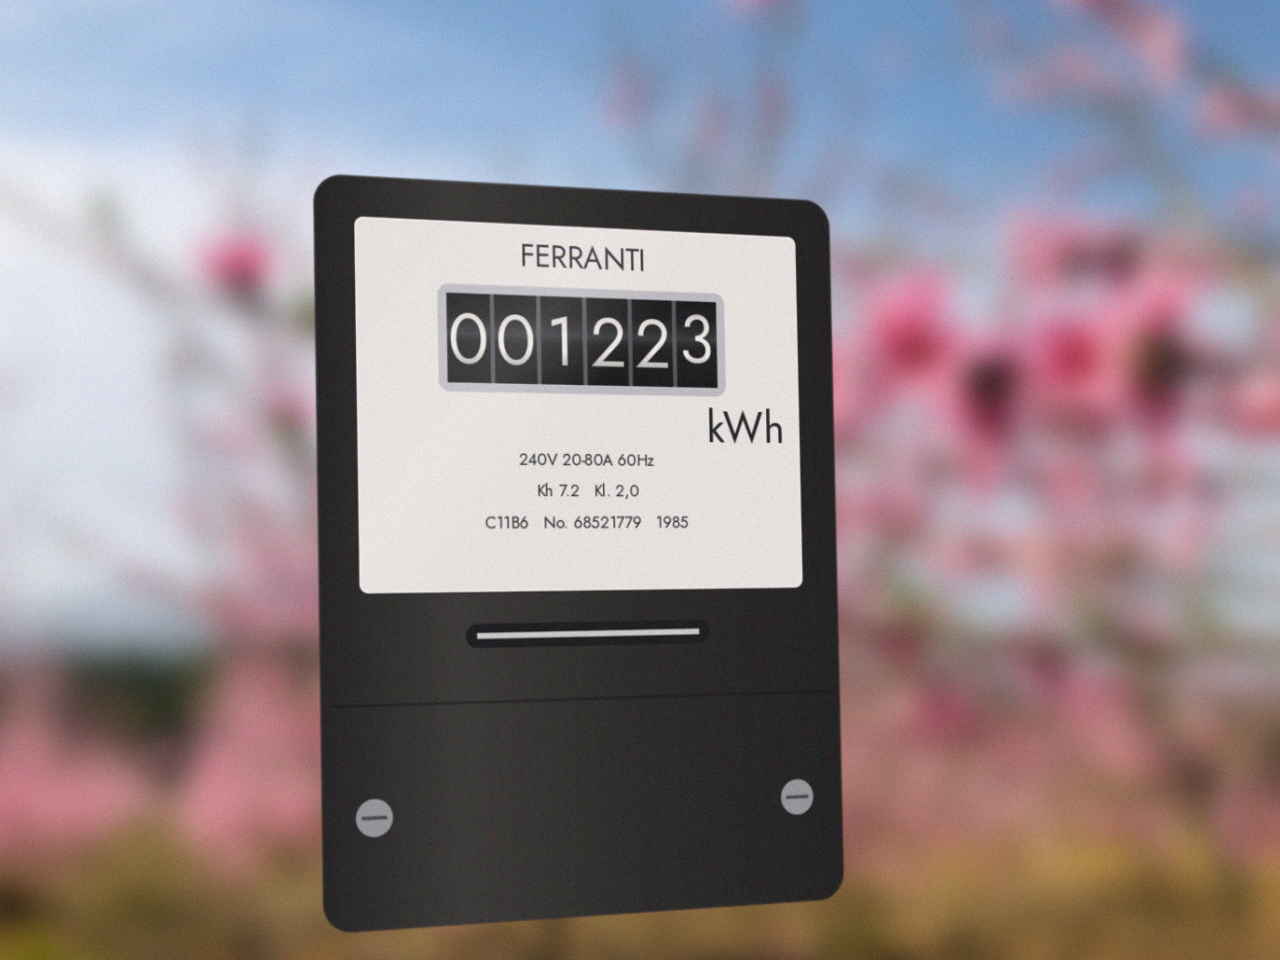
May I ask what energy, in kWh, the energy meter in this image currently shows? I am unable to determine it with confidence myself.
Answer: 1223 kWh
